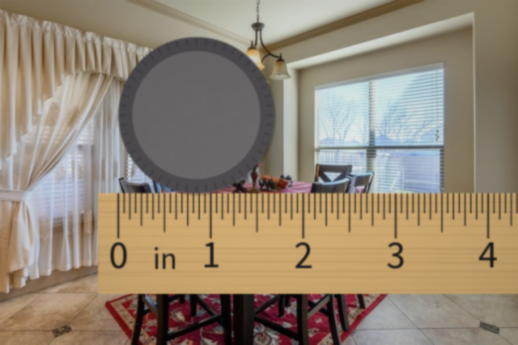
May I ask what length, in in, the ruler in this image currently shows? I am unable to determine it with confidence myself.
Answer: 1.6875 in
